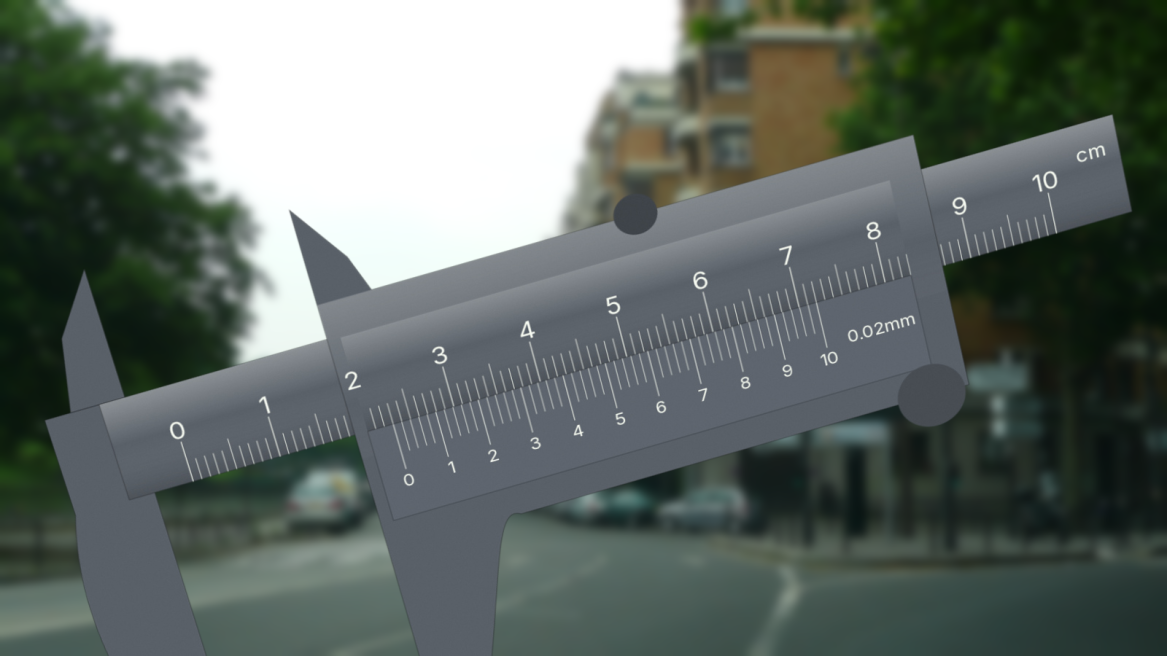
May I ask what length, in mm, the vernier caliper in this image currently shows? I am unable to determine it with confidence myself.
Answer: 23.0 mm
